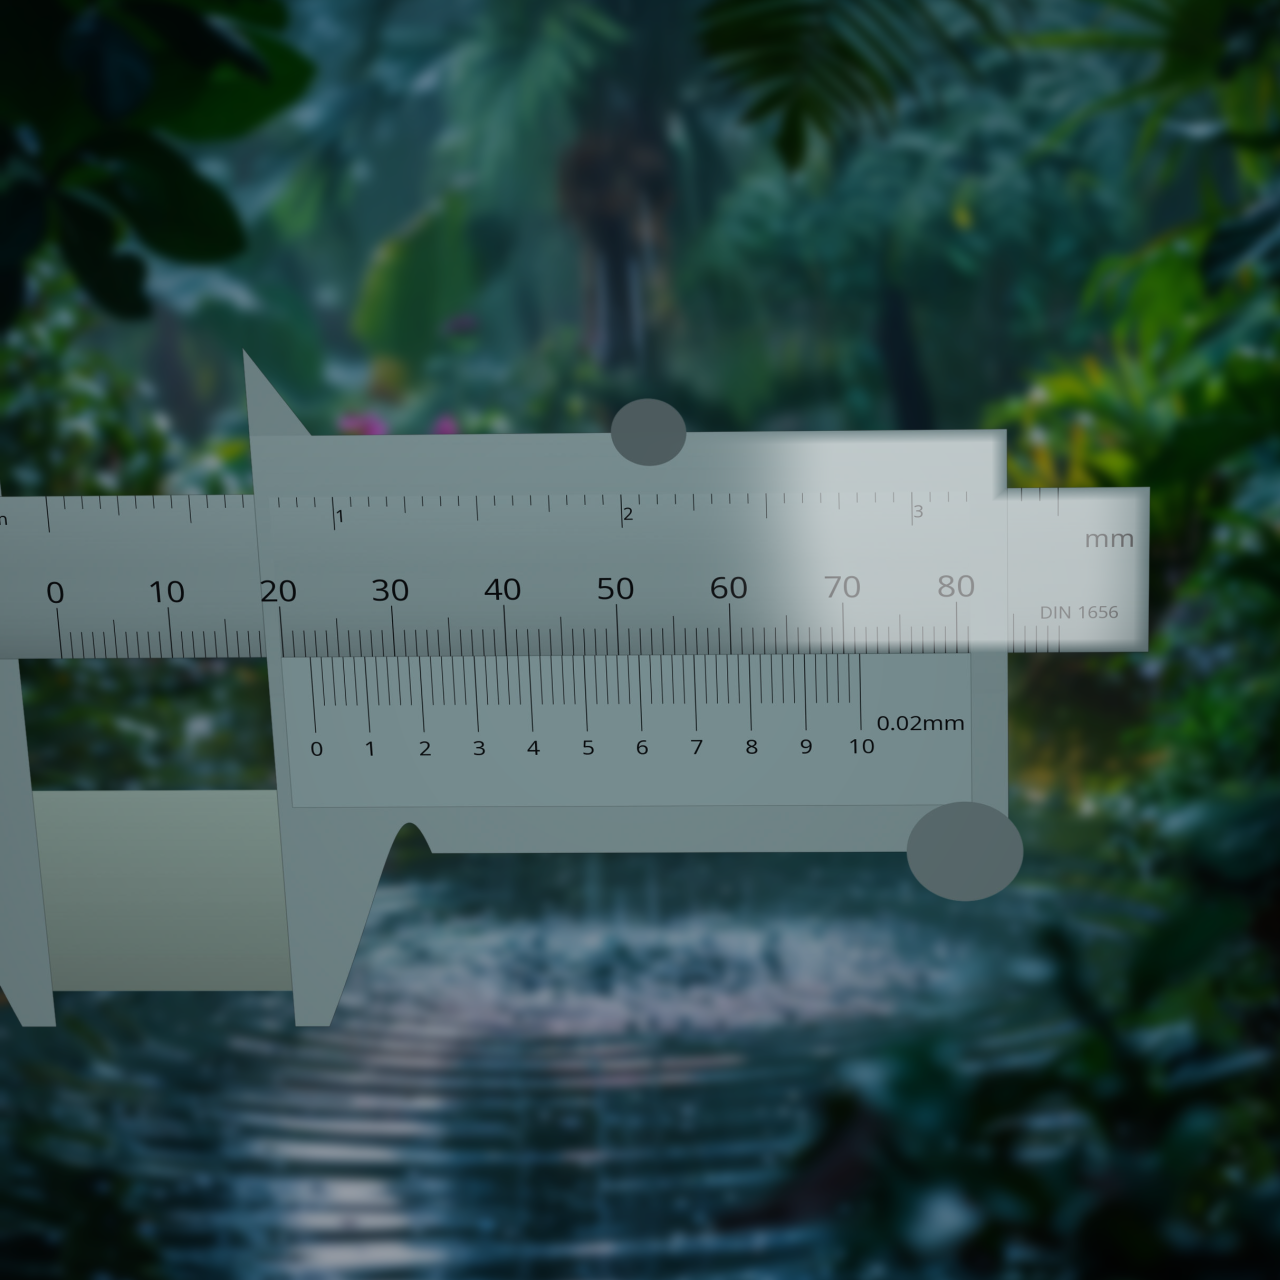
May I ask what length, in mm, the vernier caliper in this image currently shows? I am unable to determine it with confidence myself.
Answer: 22.4 mm
